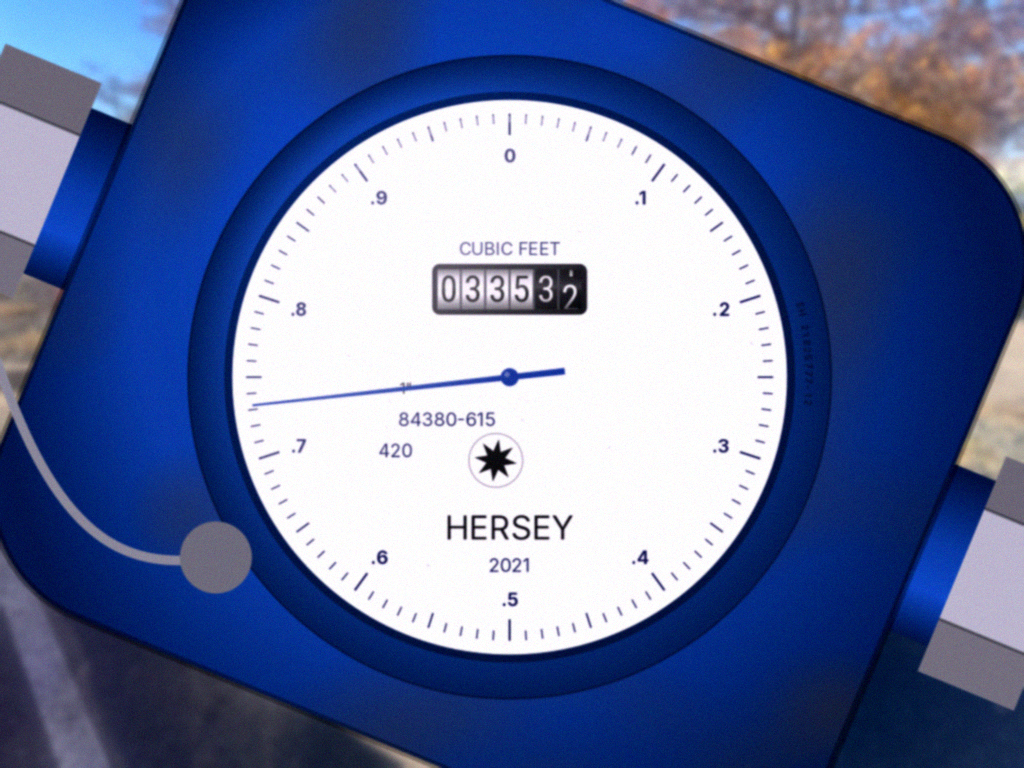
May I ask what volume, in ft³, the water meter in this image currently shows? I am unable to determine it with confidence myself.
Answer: 33531.73 ft³
